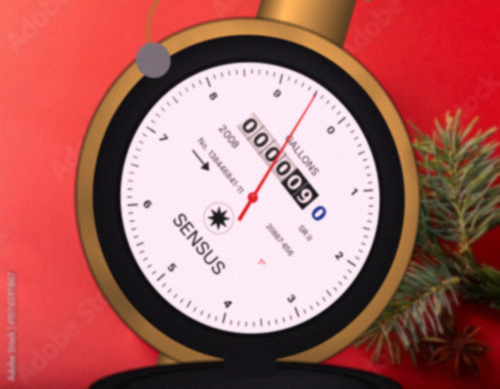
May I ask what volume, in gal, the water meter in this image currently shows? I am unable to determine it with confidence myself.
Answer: 89.5 gal
